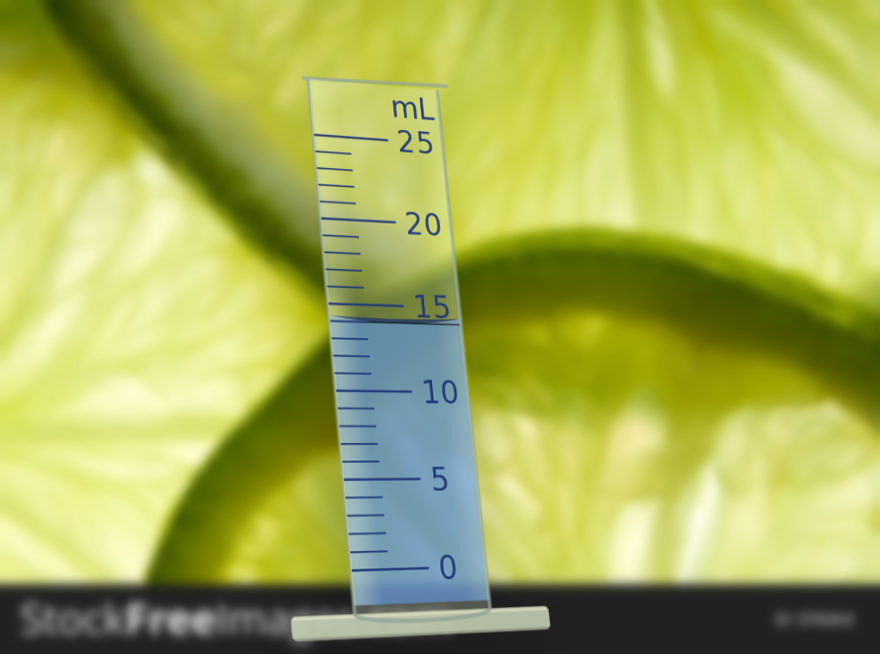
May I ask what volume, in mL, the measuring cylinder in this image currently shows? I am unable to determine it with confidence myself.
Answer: 14 mL
